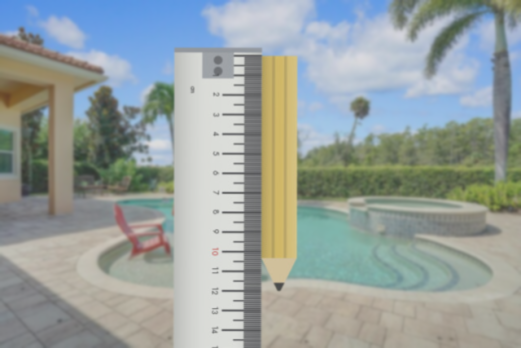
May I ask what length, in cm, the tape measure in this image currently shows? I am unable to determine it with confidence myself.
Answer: 12 cm
